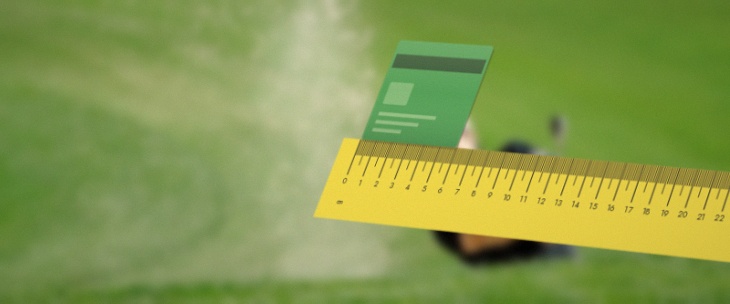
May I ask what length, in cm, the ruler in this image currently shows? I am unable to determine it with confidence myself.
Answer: 6 cm
